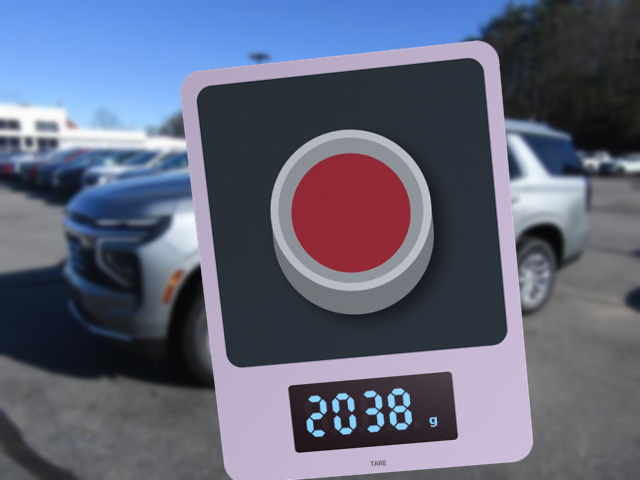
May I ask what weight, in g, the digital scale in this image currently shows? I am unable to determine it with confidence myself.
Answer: 2038 g
